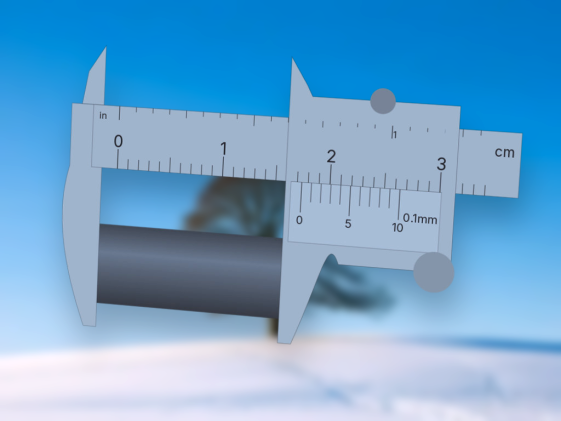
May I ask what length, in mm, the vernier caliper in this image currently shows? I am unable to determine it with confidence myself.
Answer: 17.4 mm
